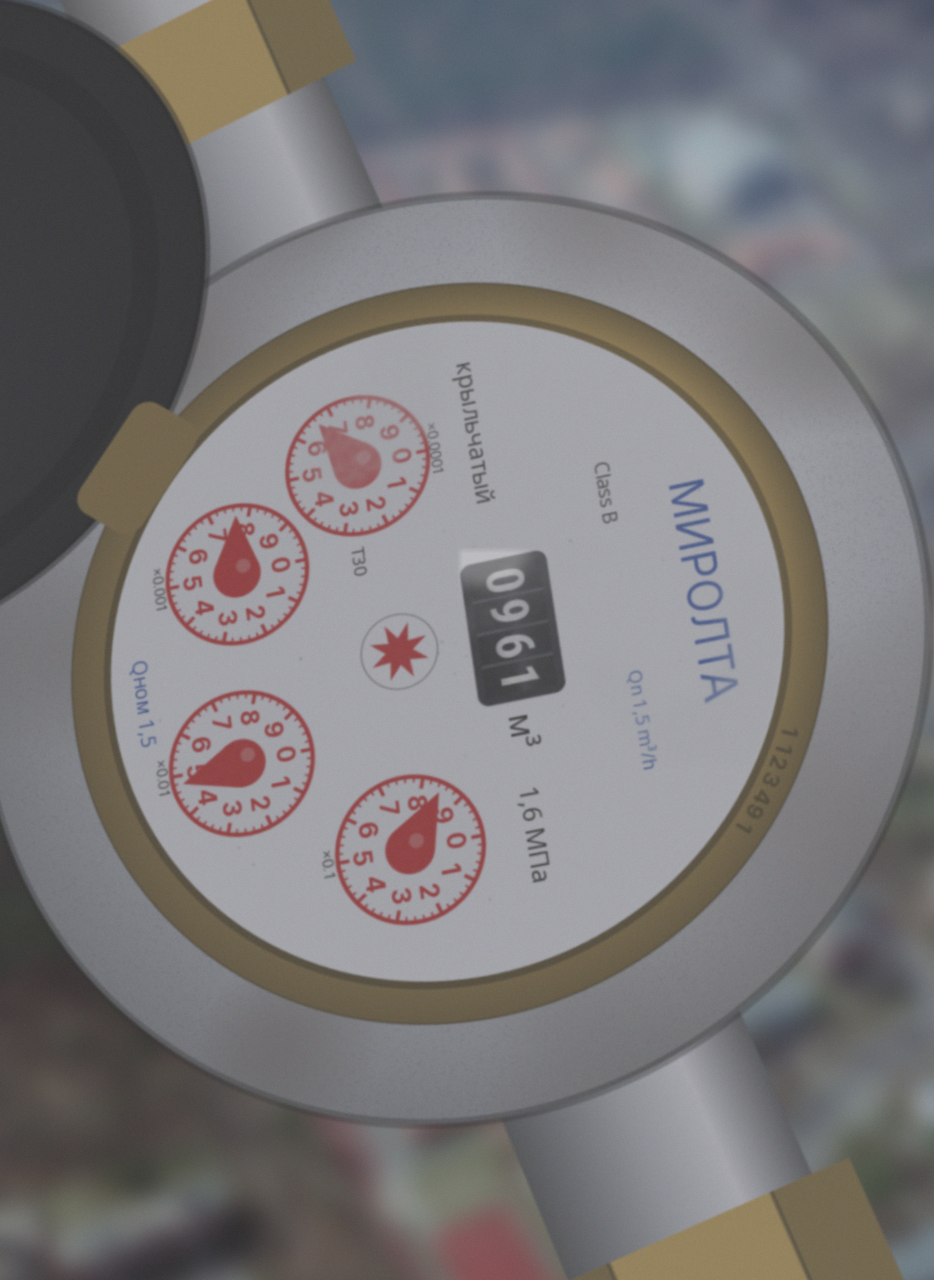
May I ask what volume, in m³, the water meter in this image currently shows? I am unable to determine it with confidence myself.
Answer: 961.8476 m³
